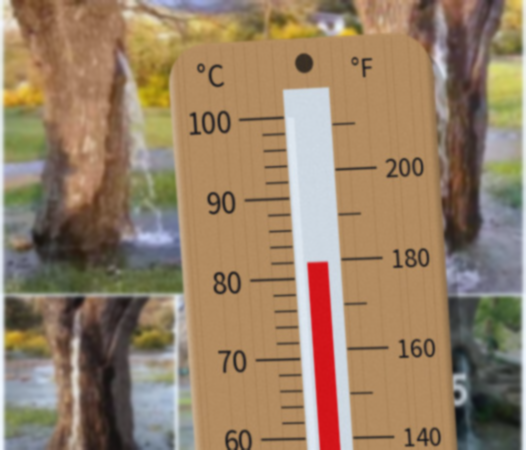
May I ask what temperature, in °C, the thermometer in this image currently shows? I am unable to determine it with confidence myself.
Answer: 82 °C
